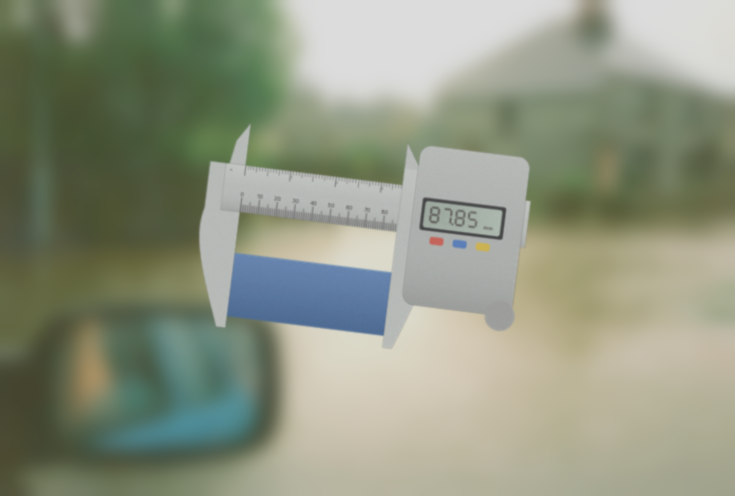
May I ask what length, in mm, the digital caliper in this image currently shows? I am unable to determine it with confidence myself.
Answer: 87.85 mm
